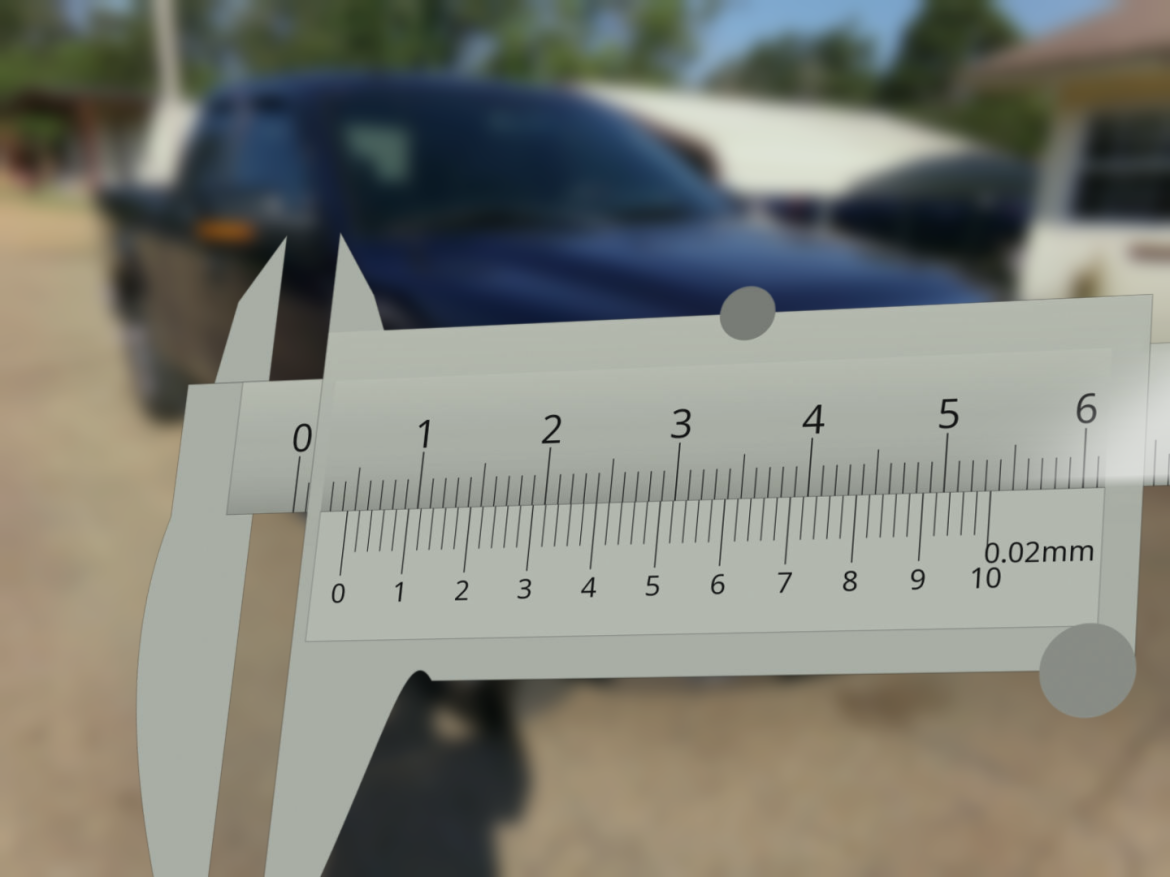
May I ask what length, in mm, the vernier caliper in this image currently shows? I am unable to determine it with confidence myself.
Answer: 4.4 mm
